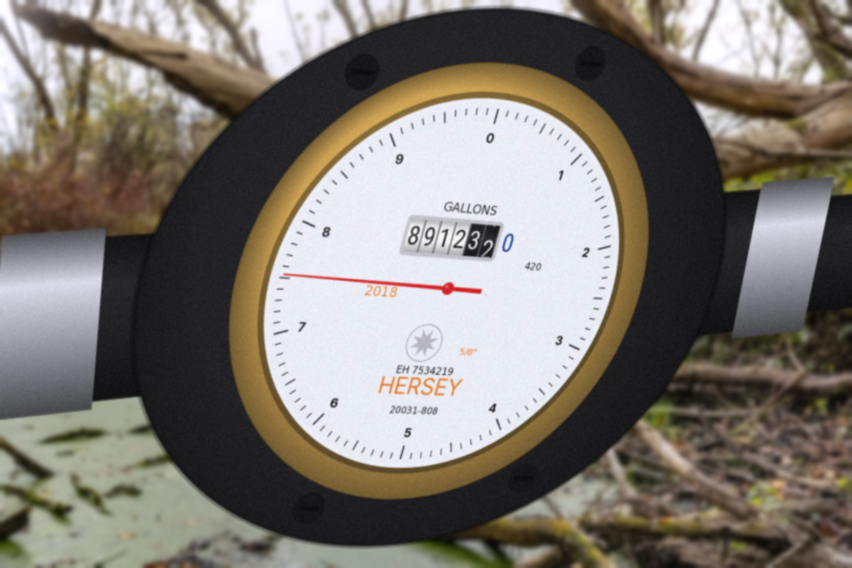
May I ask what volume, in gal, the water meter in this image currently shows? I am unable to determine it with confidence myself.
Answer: 8912317.5 gal
